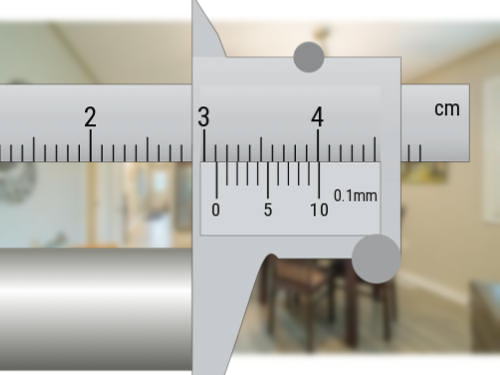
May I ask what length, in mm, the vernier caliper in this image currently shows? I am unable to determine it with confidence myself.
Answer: 31.1 mm
